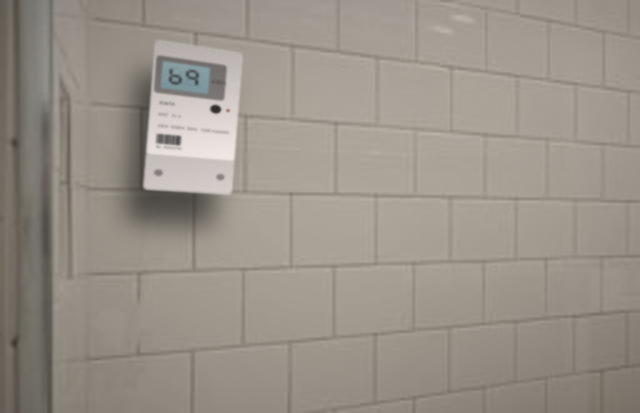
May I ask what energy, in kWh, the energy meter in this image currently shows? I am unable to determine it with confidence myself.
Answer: 69 kWh
